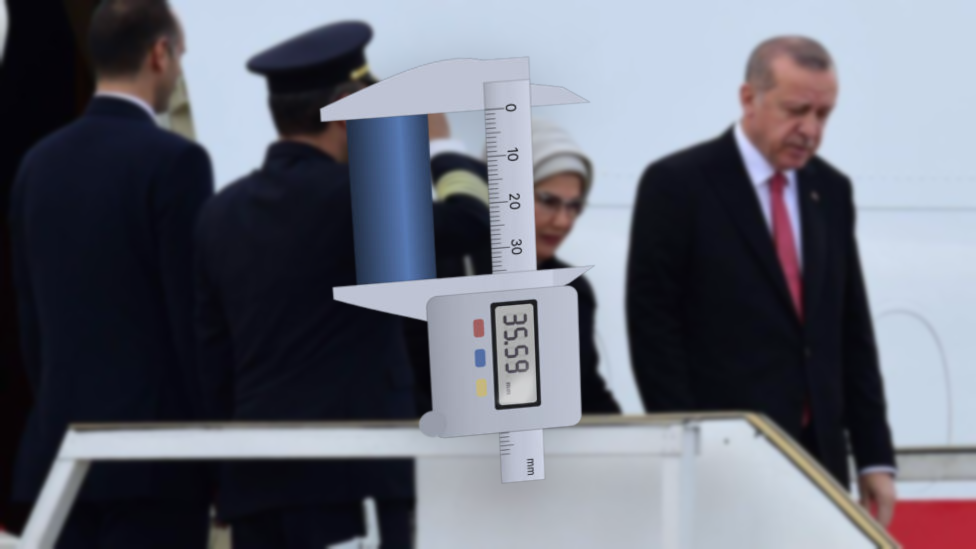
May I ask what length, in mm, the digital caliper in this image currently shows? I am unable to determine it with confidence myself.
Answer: 35.59 mm
